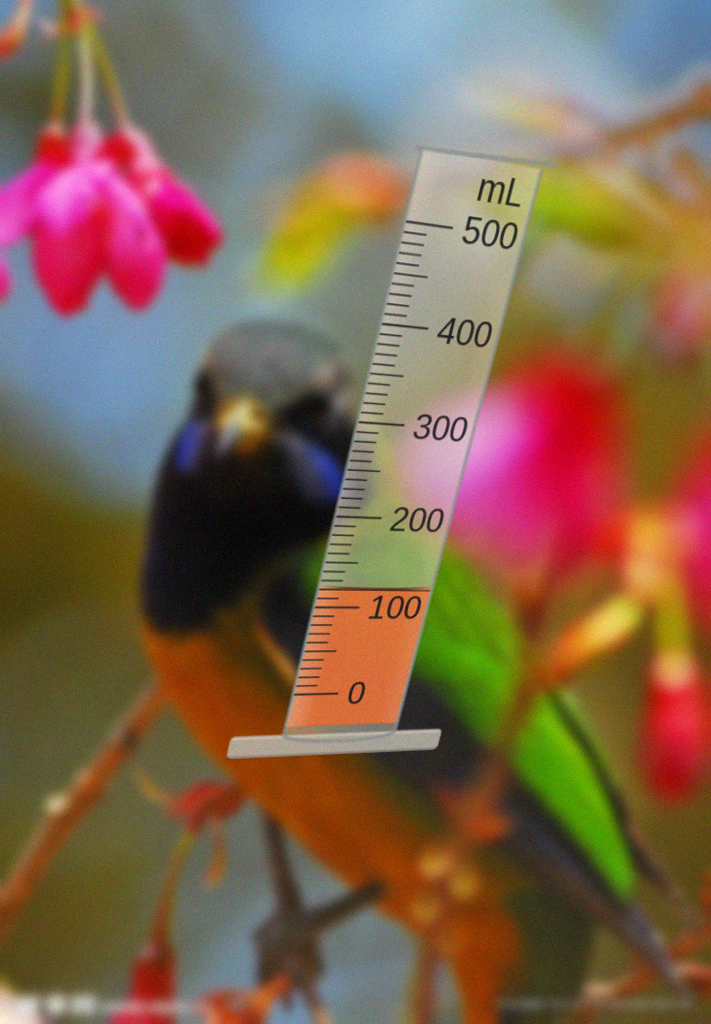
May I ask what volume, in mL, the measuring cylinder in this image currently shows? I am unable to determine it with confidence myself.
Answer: 120 mL
